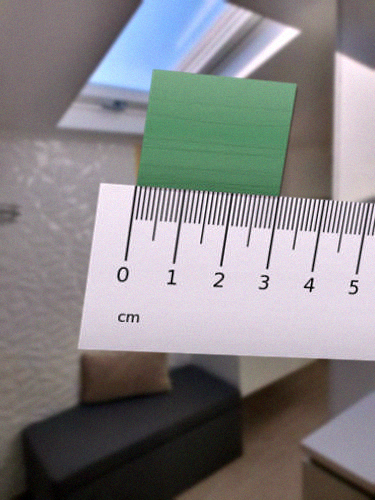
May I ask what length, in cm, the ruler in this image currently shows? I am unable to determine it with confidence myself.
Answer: 3 cm
